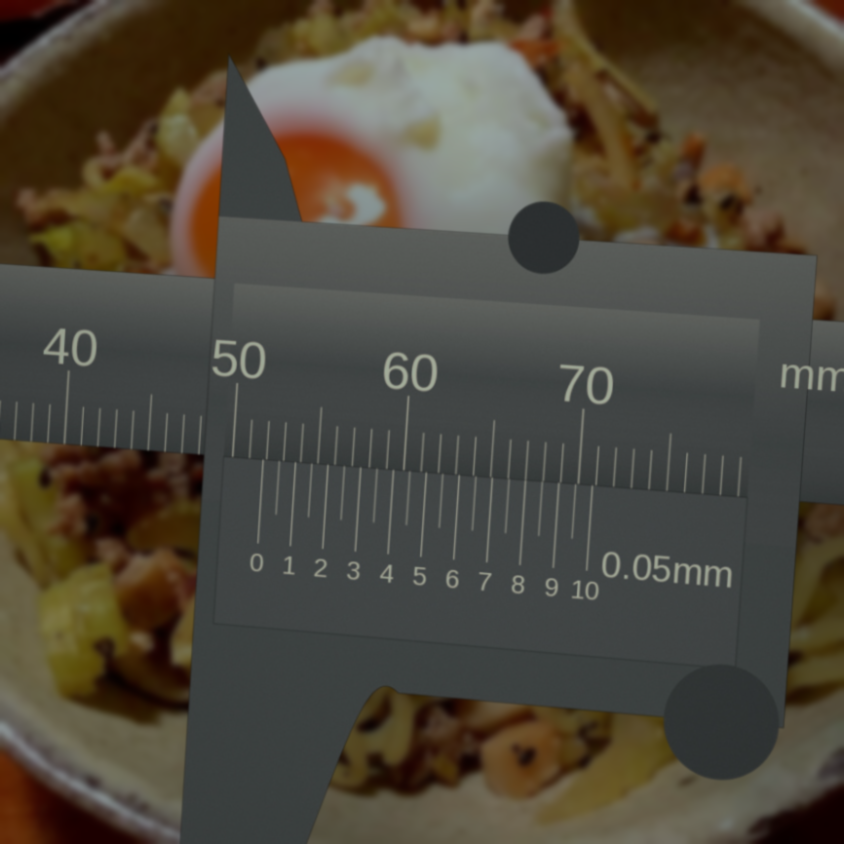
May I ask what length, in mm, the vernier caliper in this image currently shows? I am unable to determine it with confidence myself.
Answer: 51.8 mm
